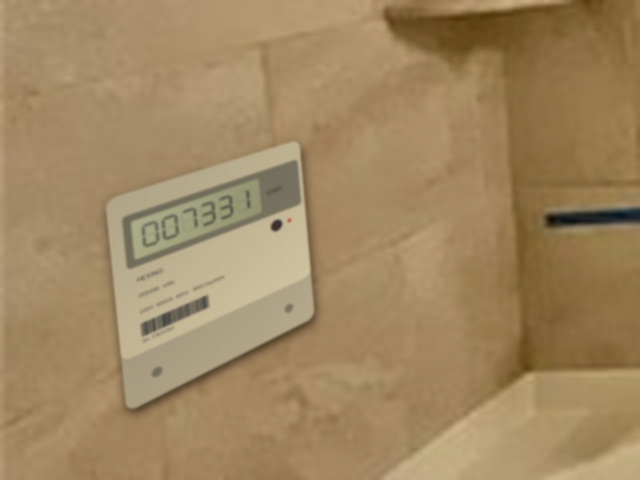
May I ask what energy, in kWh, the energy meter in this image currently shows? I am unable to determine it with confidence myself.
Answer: 7331 kWh
